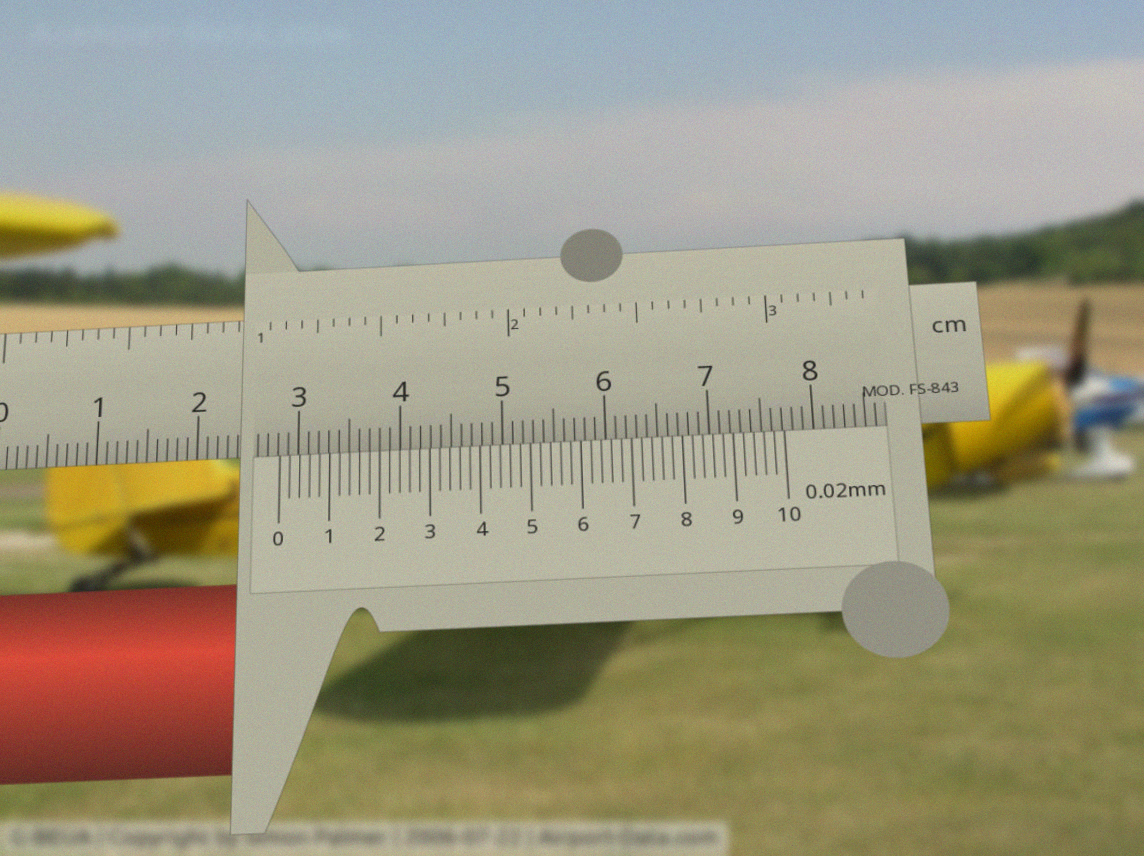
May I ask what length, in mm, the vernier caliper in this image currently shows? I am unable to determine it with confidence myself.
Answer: 28.2 mm
